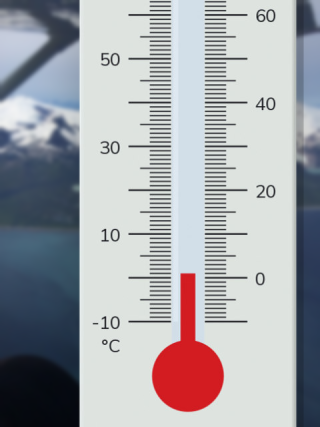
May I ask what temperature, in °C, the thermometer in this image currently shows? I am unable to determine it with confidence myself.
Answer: 1 °C
